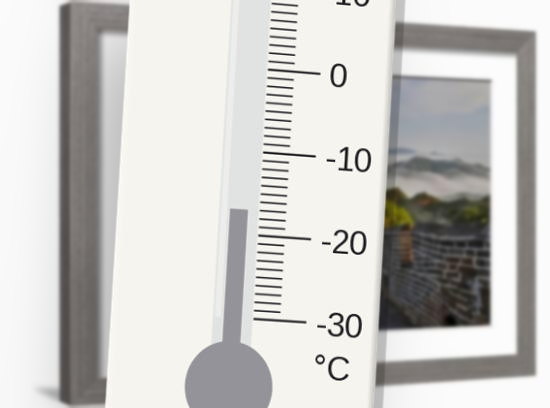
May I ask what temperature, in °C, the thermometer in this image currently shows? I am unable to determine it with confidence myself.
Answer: -17 °C
